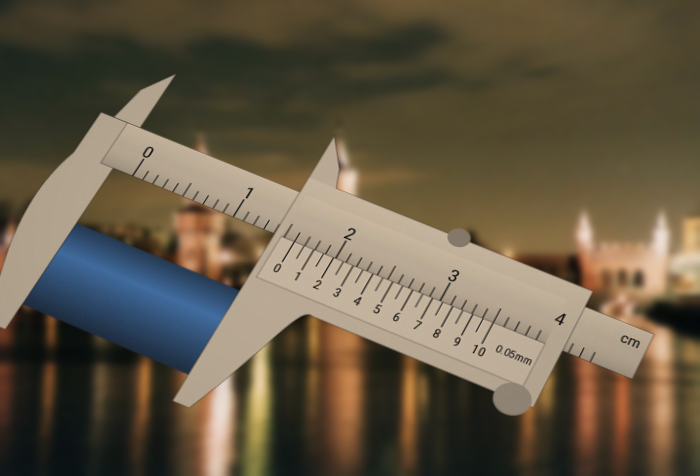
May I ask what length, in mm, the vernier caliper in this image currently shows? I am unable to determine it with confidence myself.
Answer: 16.0 mm
